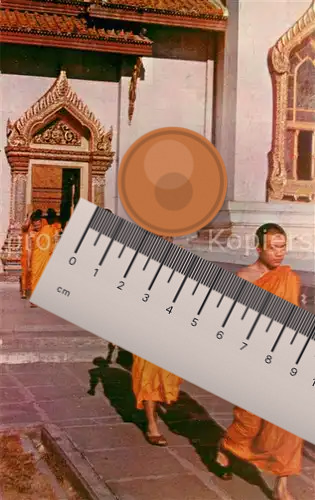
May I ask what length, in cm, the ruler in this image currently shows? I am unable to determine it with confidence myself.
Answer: 4 cm
